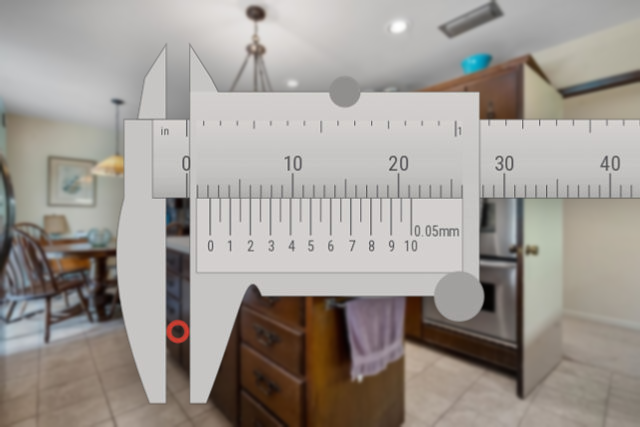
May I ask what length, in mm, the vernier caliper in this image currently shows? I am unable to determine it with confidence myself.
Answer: 2.2 mm
